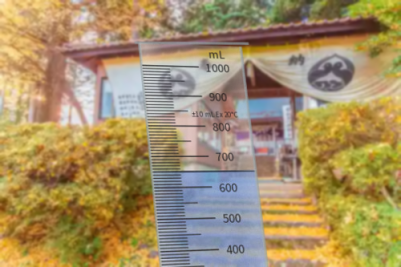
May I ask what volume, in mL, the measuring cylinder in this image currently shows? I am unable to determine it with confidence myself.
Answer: 650 mL
